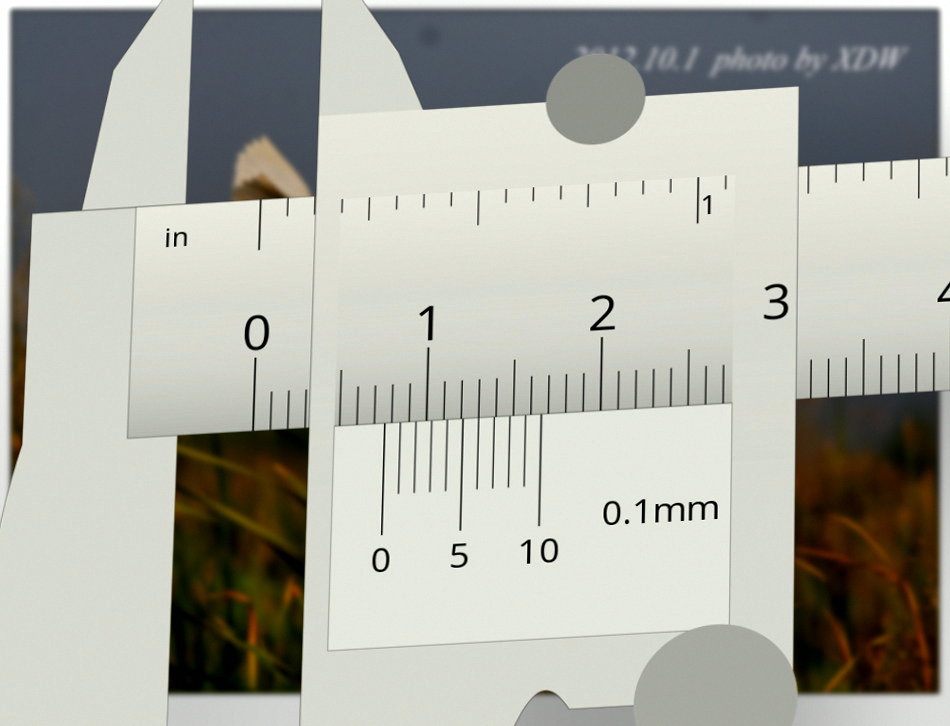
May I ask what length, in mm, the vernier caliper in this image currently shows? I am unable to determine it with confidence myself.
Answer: 7.6 mm
